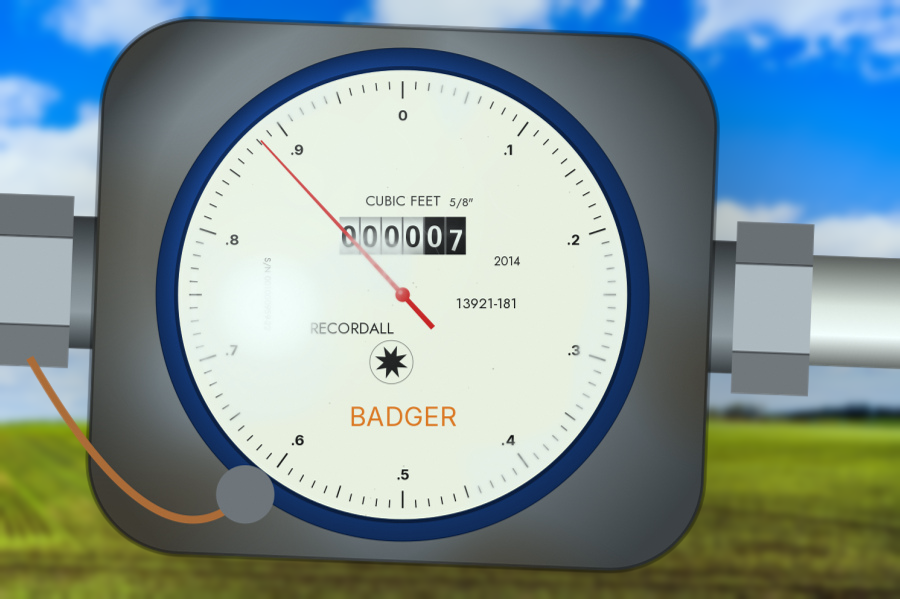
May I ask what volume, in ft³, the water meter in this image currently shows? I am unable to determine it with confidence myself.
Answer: 6.88 ft³
